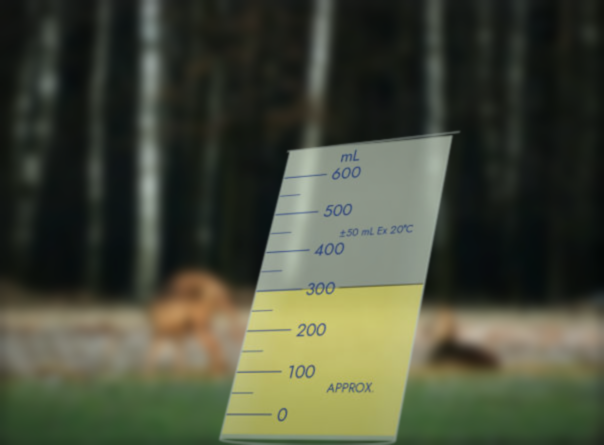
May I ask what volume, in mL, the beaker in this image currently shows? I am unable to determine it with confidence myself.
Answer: 300 mL
